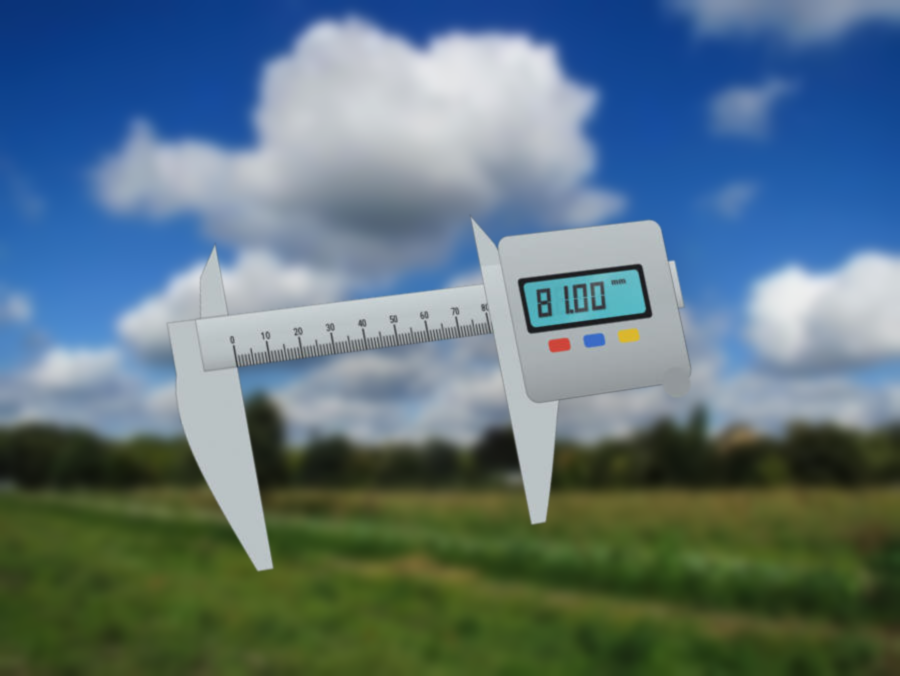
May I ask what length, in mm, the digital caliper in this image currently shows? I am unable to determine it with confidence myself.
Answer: 81.00 mm
